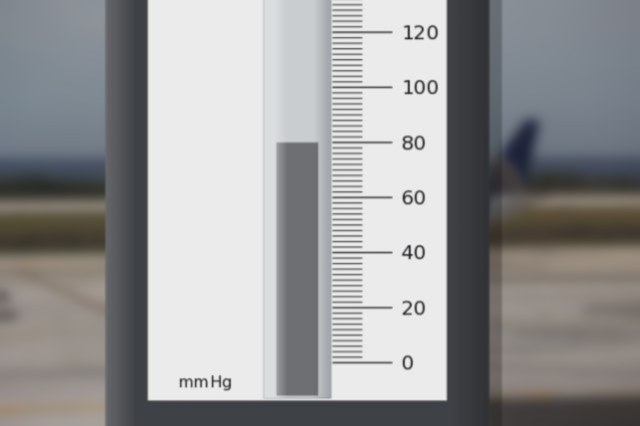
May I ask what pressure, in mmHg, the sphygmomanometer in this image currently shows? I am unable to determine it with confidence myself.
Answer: 80 mmHg
